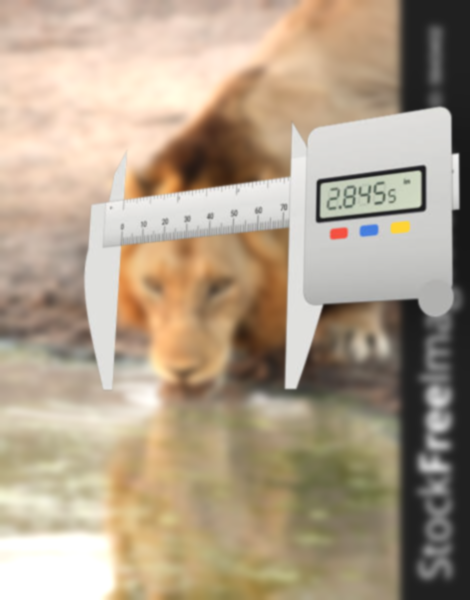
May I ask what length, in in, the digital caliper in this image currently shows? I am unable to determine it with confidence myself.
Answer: 2.8455 in
